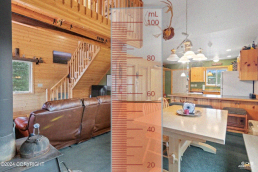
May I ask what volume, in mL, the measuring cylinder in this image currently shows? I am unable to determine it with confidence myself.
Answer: 55 mL
